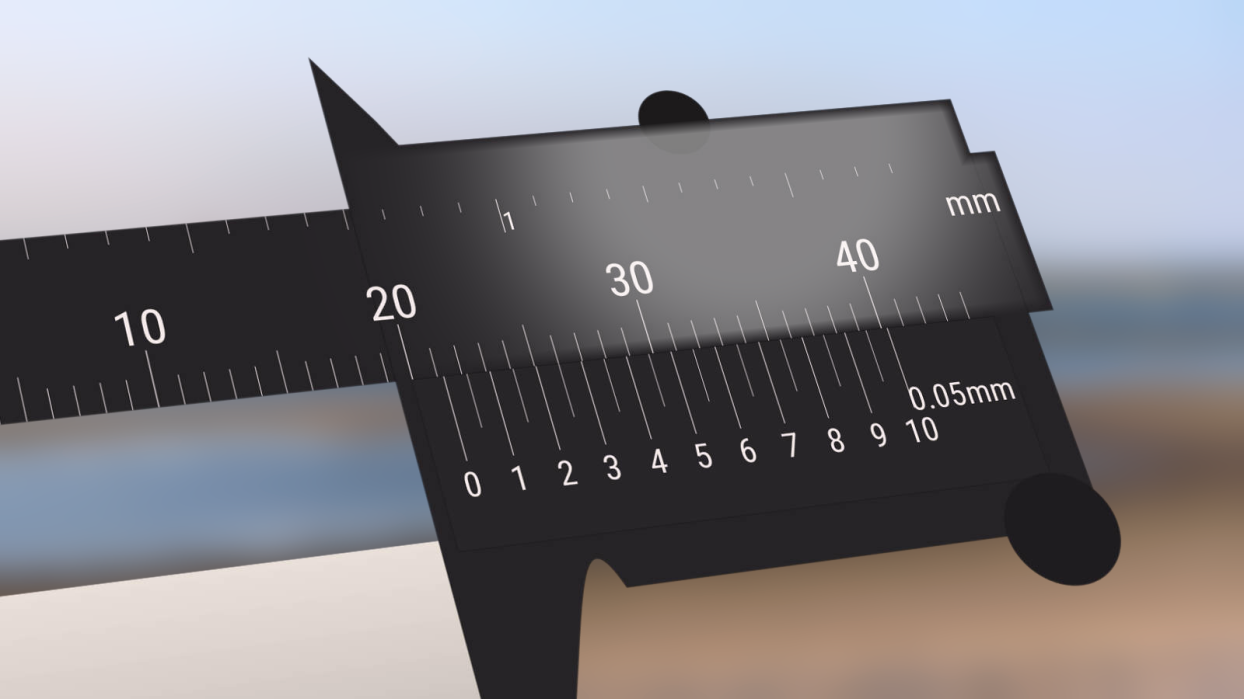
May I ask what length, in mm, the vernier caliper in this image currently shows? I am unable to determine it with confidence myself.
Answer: 21.25 mm
